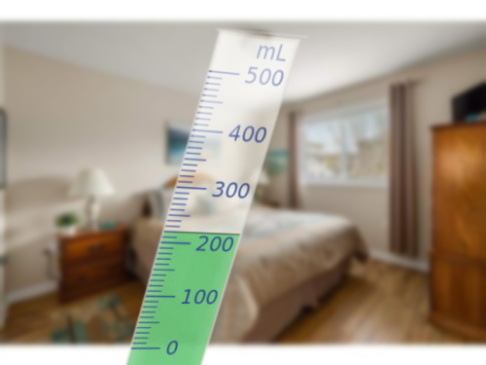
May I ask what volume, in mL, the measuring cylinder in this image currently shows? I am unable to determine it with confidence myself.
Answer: 220 mL
